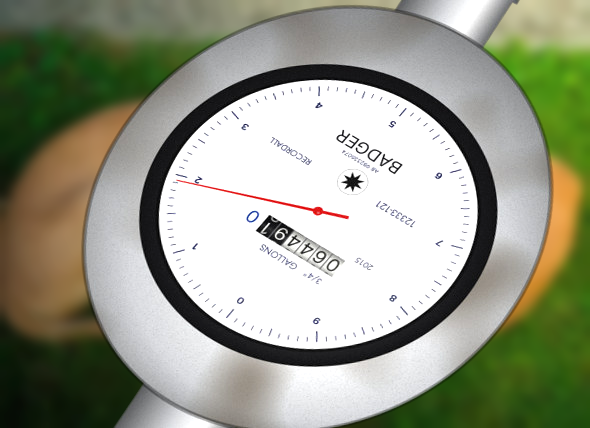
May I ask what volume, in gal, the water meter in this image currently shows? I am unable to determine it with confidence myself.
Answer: 644911.9 gal
